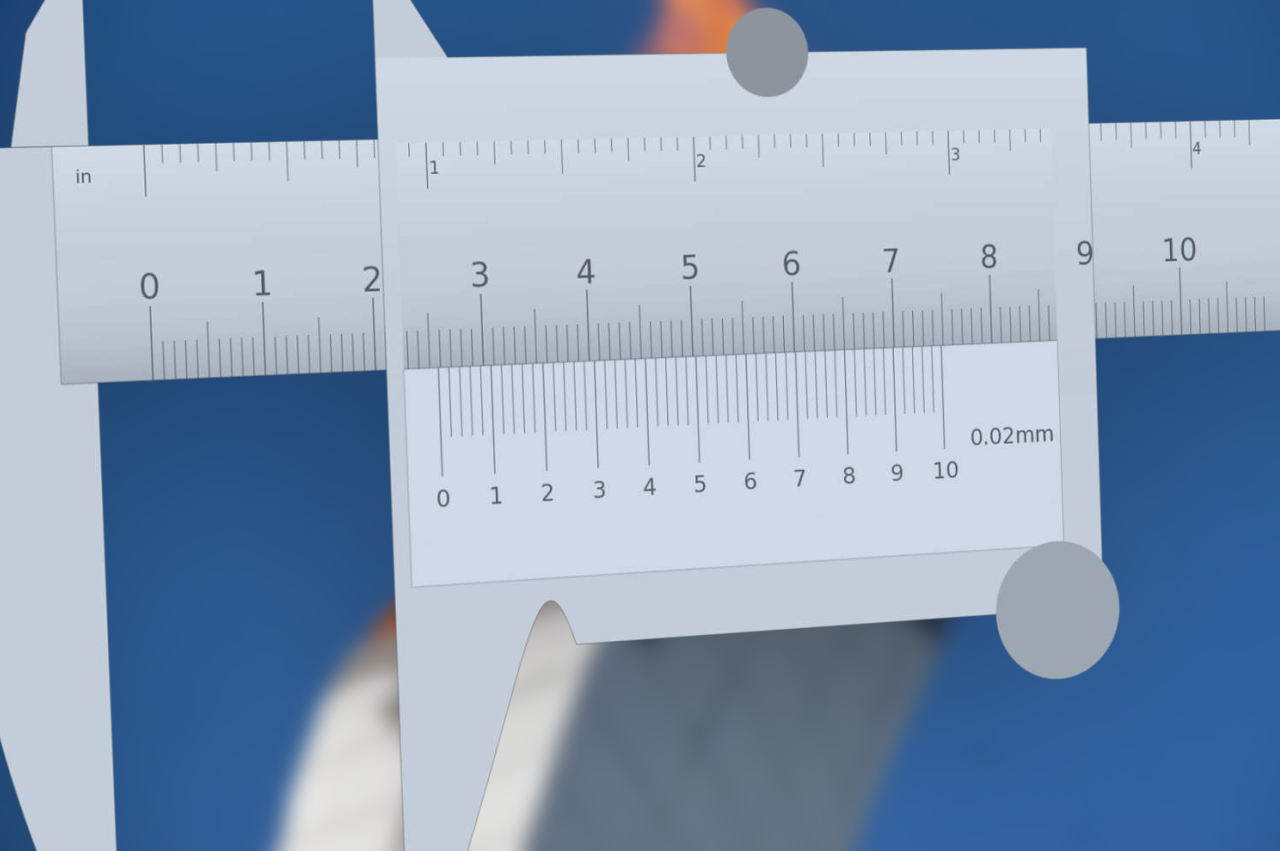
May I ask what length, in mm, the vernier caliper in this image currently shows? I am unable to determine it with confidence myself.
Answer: 25.8 mm
